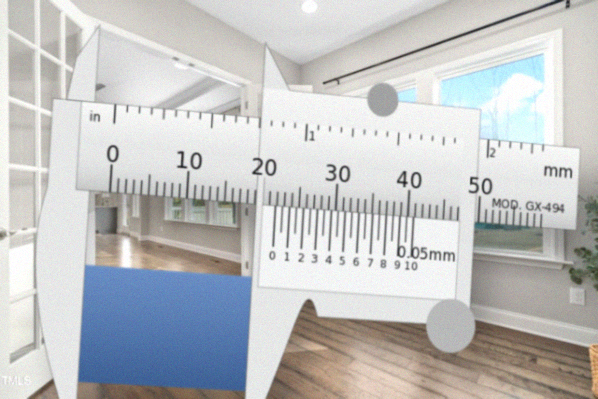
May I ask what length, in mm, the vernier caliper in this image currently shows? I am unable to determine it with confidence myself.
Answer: 21.8 mm
